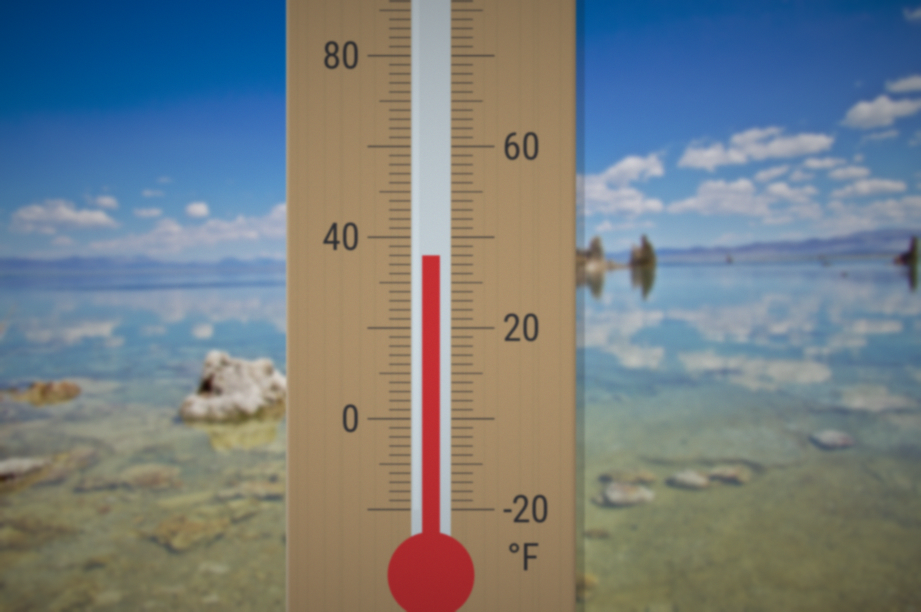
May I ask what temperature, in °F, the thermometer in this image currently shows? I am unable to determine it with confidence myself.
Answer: 36 °F
